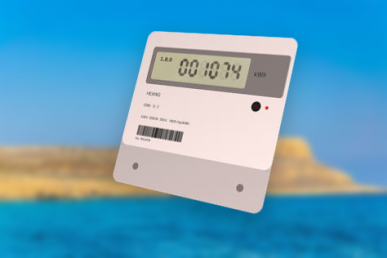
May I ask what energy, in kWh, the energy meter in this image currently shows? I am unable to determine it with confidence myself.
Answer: 1074 kWh
